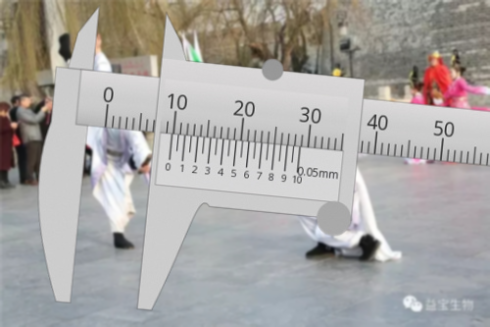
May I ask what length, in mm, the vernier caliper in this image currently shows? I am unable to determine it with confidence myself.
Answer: 9.8 mm
